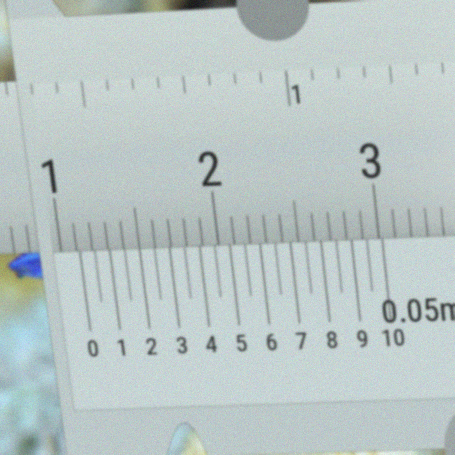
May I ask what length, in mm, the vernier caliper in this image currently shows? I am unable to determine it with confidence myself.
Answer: 11.2 mm
